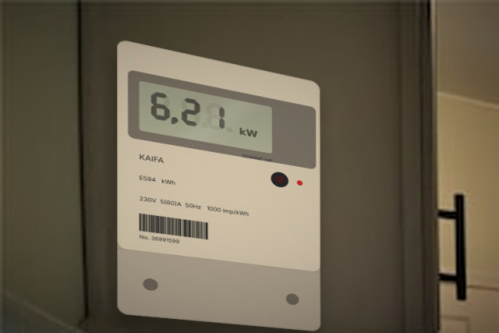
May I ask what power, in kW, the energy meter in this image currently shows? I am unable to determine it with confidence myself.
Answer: 6.21 kW
